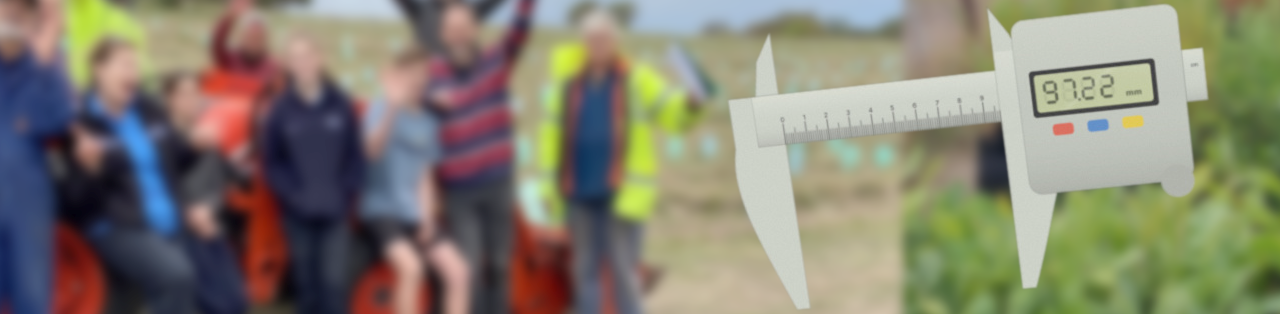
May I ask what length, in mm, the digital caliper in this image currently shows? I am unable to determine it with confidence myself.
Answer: 97.22 mm
